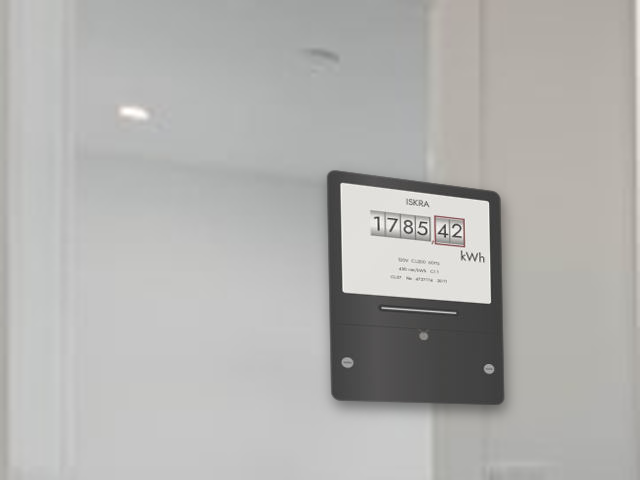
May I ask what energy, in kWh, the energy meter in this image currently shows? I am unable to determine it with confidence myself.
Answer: 1785.42 kWh
